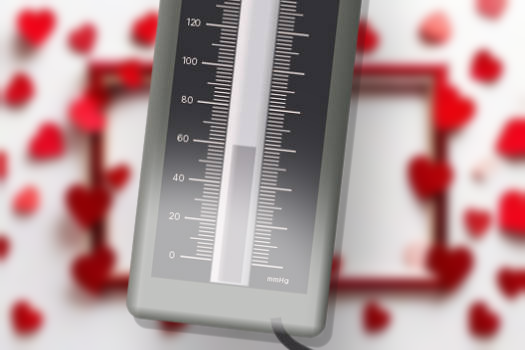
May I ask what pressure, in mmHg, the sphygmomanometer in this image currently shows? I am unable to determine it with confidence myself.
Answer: 60 mmHg
